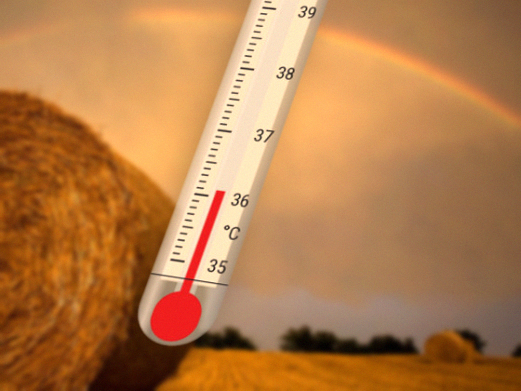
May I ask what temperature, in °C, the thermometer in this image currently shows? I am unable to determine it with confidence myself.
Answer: 36.1 °C
